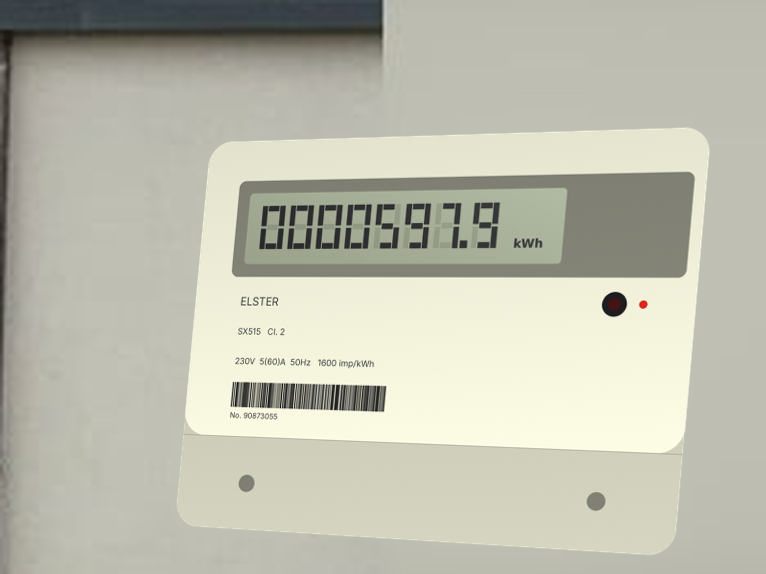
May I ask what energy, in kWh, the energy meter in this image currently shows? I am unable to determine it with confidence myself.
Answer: 597.9 kWh
